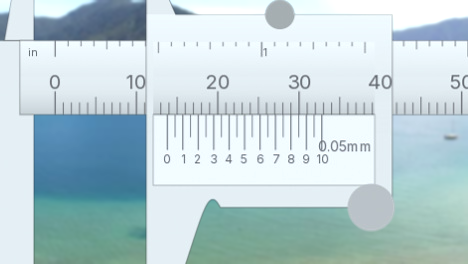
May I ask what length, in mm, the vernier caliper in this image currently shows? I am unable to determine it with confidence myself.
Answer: 13.8 mm
